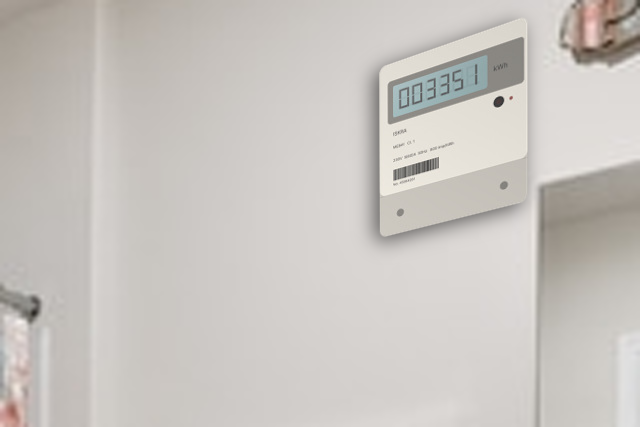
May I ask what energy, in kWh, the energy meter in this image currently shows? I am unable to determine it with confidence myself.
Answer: 3351 kWh
